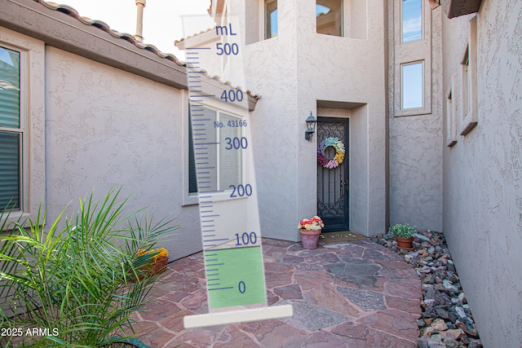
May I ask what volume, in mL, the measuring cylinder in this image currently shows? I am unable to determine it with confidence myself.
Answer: 80 mL
